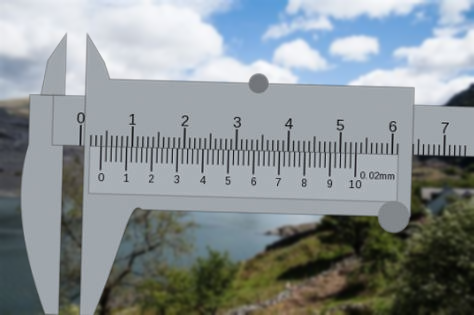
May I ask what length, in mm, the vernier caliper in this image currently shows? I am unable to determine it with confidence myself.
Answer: 4.0 mm
